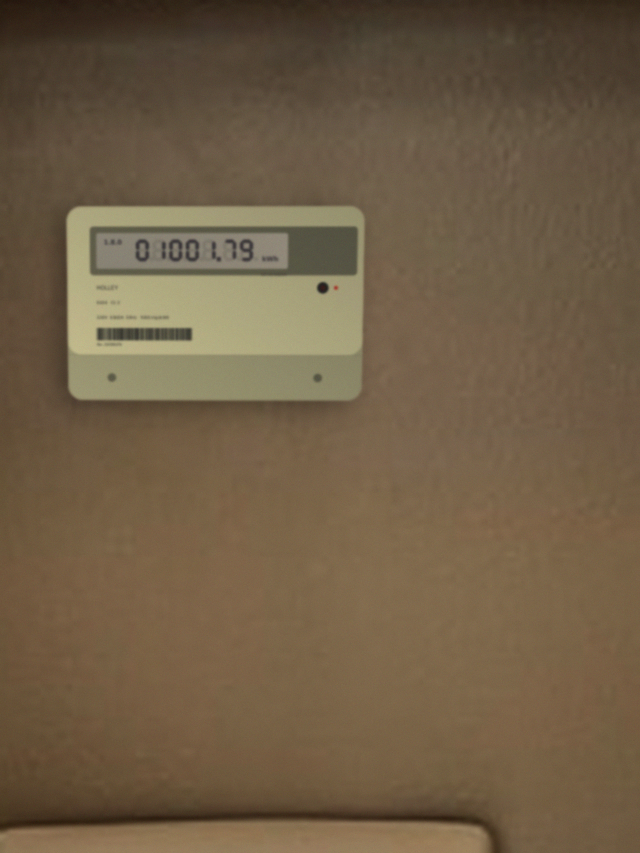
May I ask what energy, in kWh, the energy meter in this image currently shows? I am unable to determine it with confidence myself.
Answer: 1001.79 kWh
